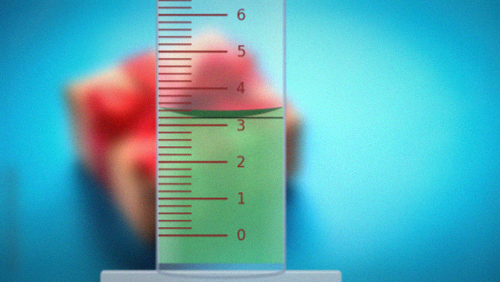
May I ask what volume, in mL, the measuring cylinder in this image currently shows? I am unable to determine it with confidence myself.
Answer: 3.2 mL
